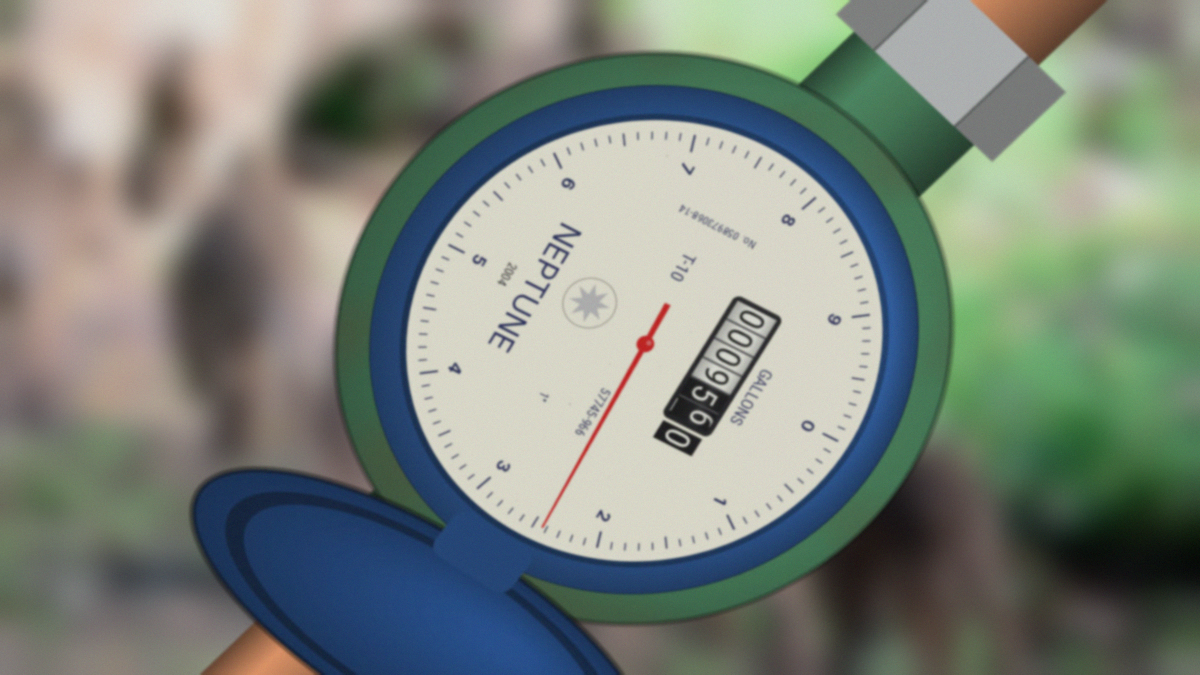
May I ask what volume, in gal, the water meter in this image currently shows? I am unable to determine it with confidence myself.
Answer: 9562.4 gal
